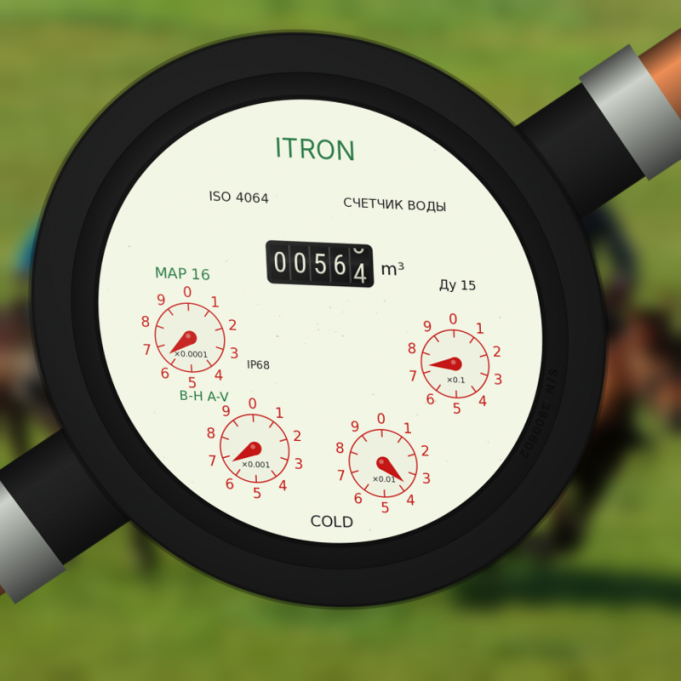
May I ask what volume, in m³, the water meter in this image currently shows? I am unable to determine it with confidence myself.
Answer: 563.7366 m³
